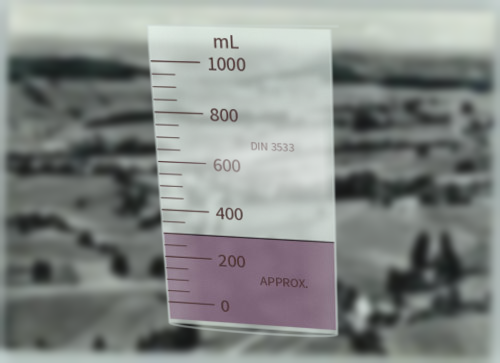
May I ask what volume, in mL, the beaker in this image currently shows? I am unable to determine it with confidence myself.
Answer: 300 mL
